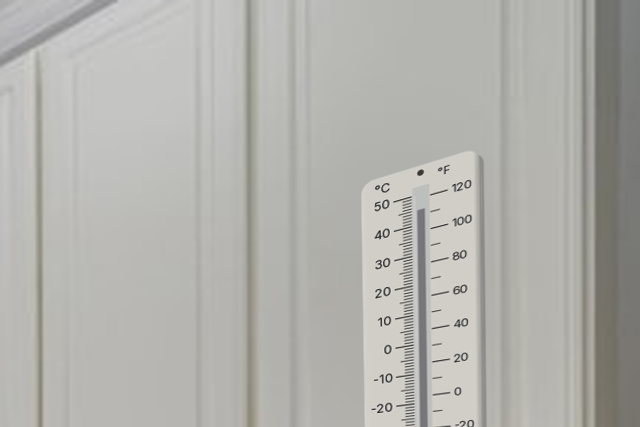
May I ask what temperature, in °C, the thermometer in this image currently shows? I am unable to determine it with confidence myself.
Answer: 45 °C
